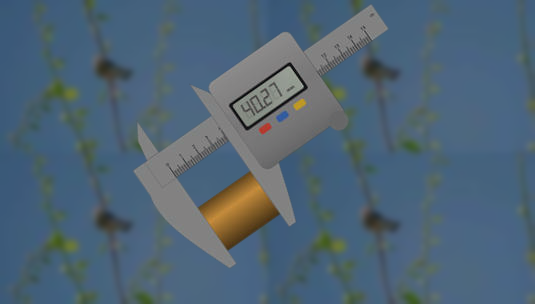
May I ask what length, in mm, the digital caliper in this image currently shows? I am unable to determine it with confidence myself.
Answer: 40.27 mm
